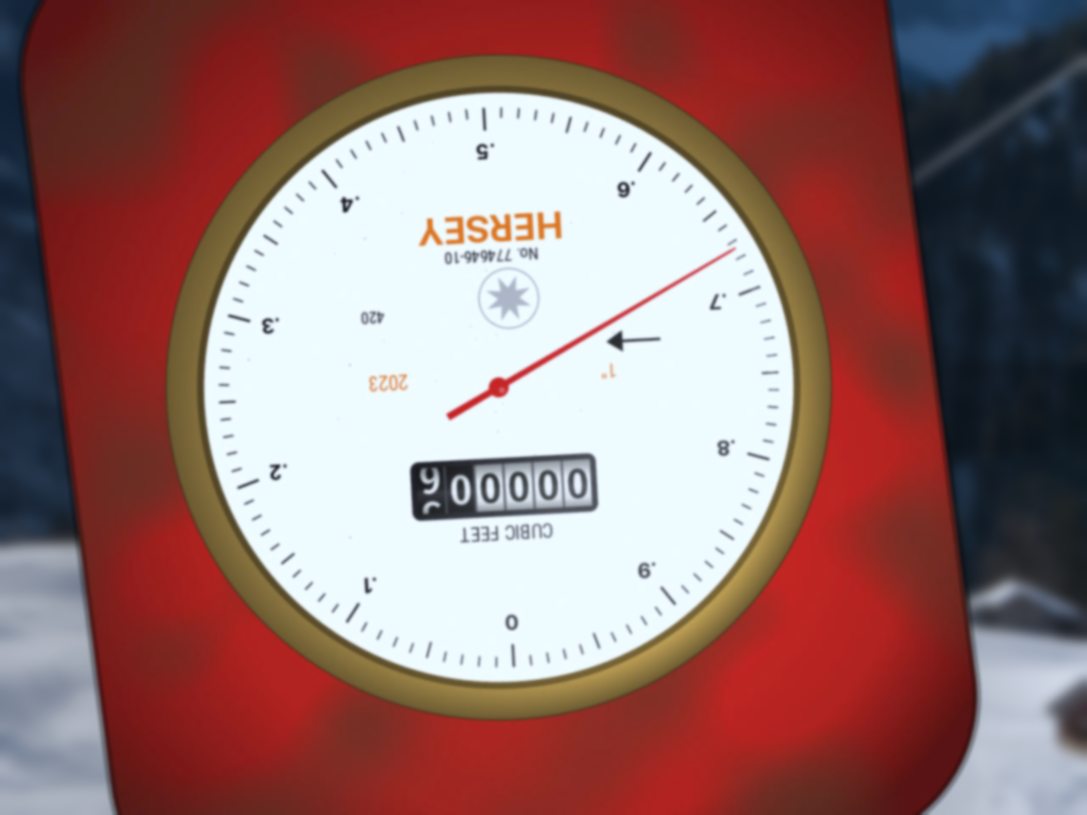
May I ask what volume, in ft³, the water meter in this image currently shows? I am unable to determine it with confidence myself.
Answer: 5.67 ft³
